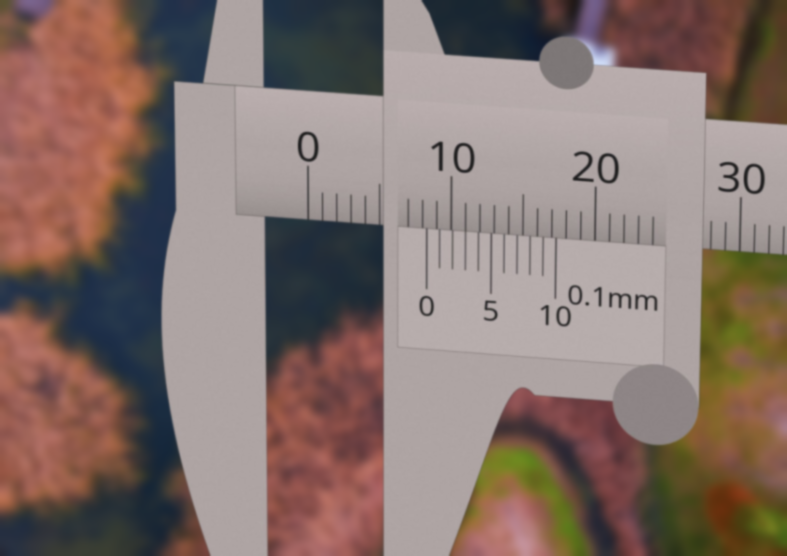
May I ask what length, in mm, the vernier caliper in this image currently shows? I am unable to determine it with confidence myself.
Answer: 8.3 mm
